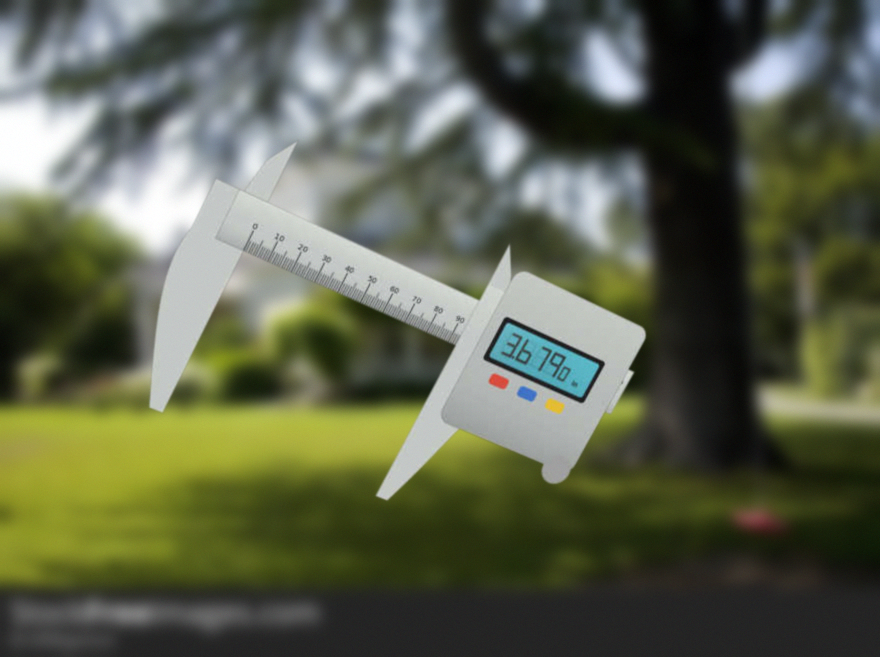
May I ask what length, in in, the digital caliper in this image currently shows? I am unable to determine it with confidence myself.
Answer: 3.6790 in
